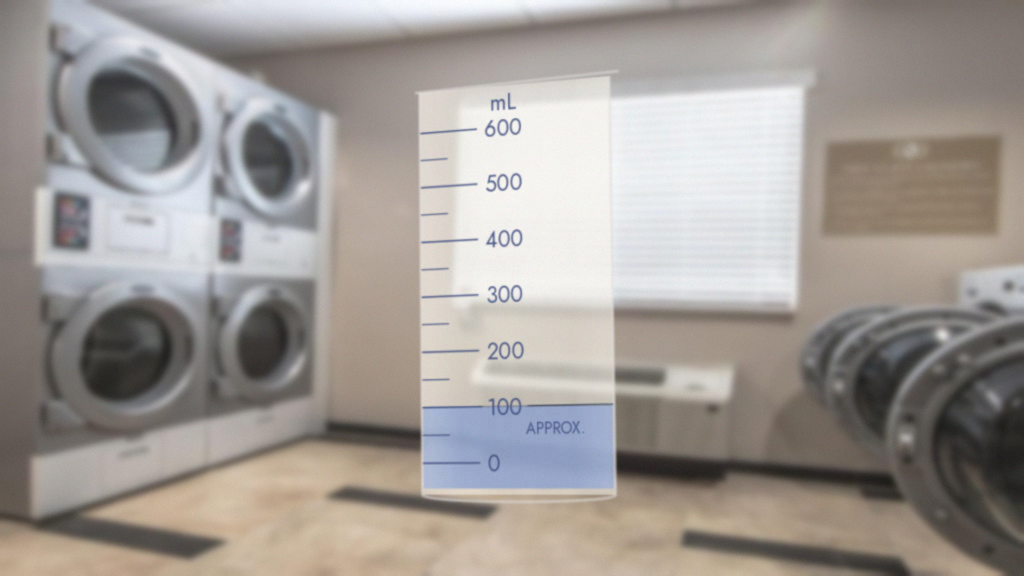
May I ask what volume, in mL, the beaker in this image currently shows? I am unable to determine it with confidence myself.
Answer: 100 mL
